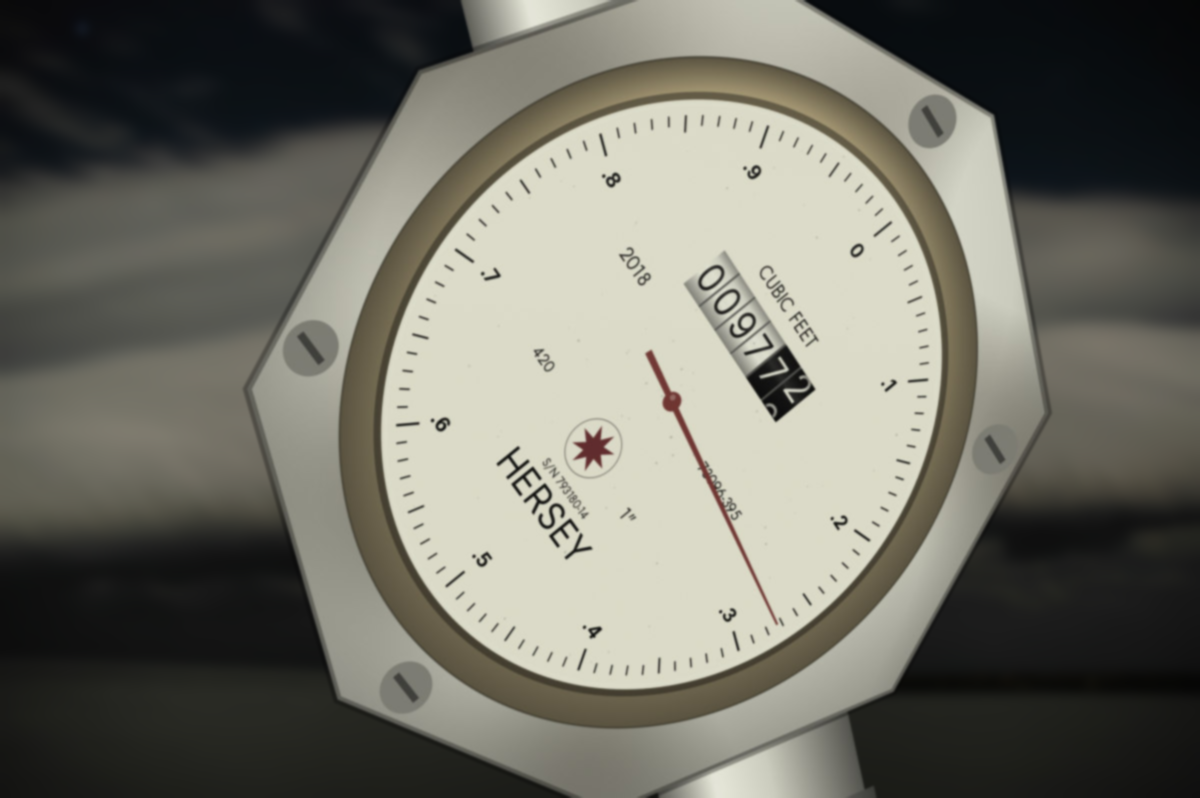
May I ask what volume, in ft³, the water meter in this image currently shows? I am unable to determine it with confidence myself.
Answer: 9772.27 ft³
